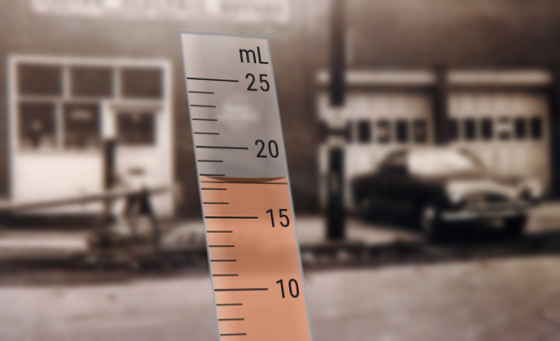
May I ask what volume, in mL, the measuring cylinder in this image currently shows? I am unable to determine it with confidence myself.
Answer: 17.5 mL
